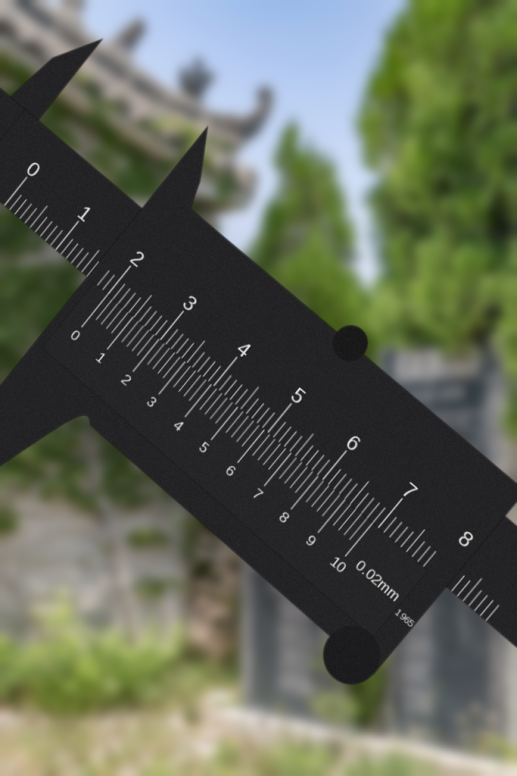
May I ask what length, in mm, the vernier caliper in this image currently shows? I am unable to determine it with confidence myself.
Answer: 20.0 mm
